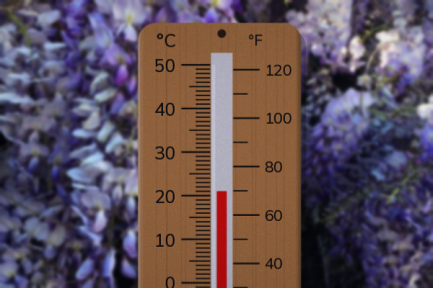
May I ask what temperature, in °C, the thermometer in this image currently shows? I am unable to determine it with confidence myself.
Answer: 21 °C
